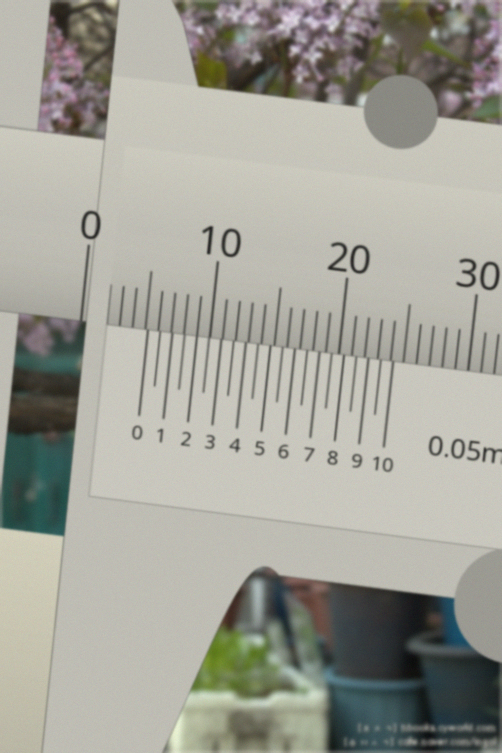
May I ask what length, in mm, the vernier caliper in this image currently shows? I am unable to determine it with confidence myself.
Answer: 5.2 mm
